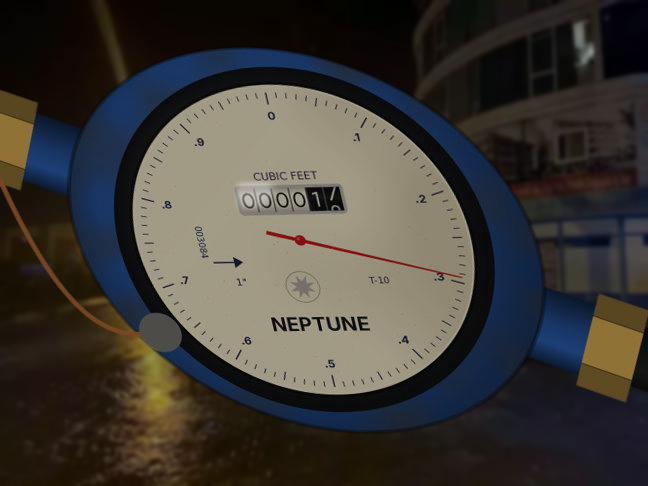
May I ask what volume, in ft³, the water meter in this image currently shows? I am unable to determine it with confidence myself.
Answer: 17.29 ft³
